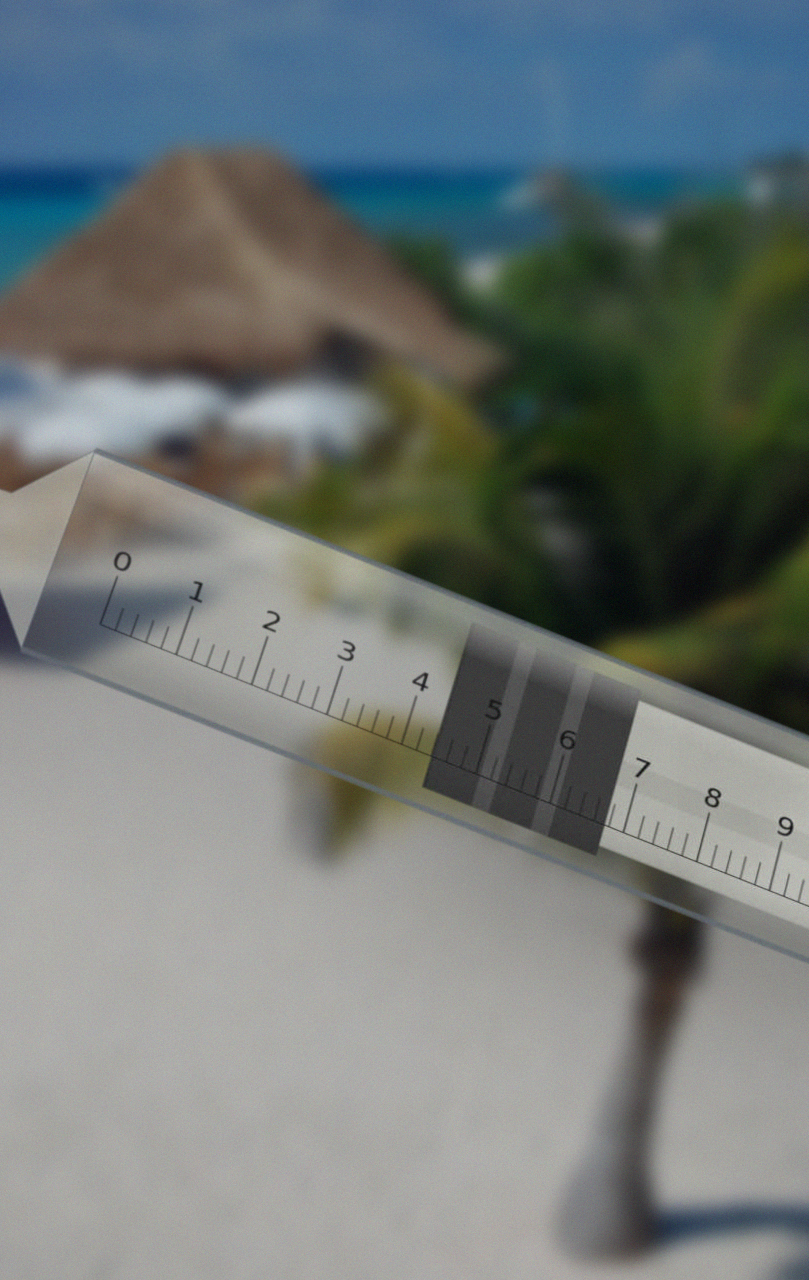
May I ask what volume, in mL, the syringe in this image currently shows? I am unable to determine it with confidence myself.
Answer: 4.4 mL
